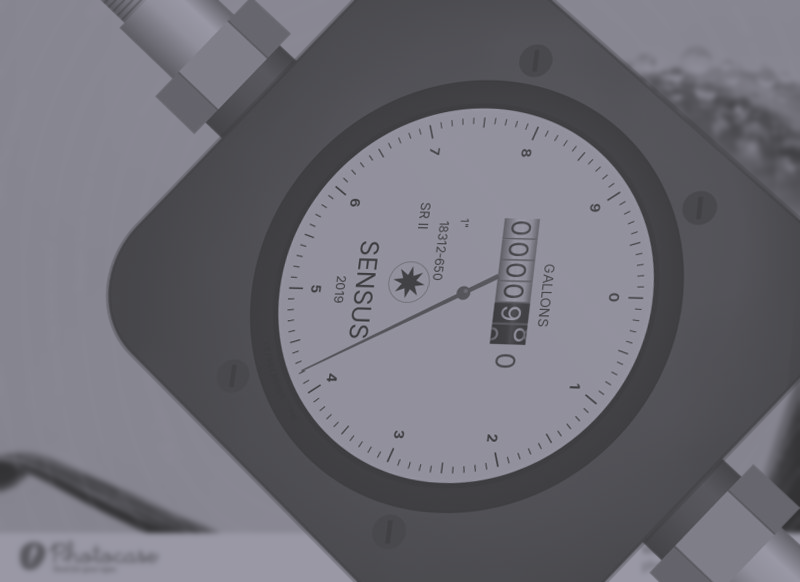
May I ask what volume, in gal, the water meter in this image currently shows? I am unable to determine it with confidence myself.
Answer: 984.2 gal
